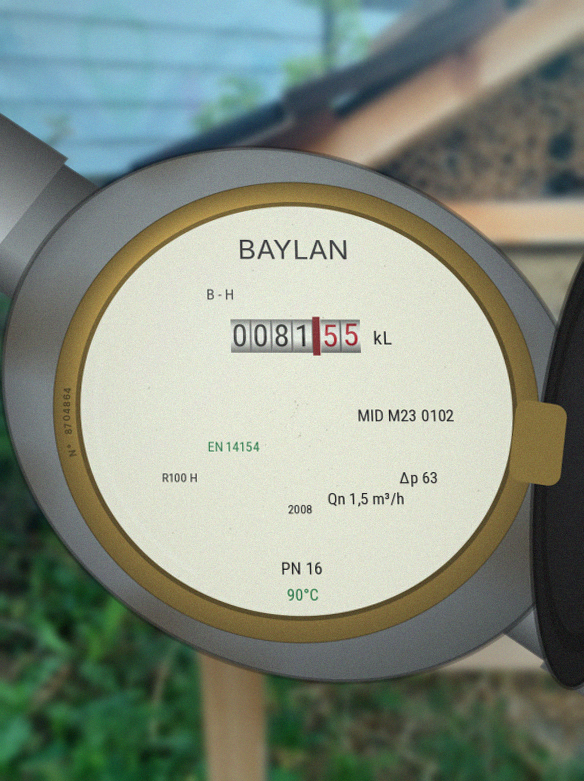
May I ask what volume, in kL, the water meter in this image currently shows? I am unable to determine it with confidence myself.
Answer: 81.55 kL
